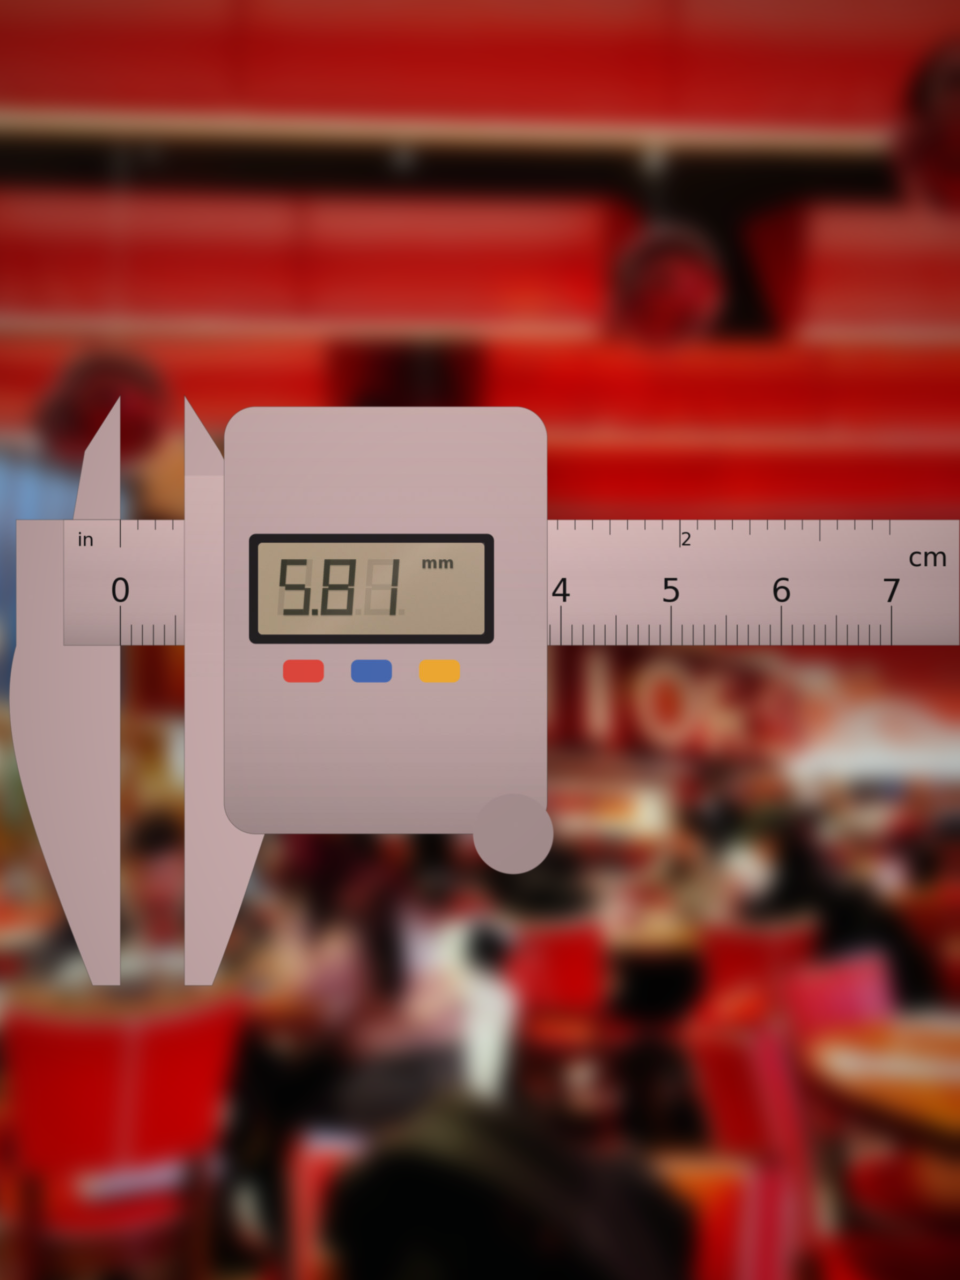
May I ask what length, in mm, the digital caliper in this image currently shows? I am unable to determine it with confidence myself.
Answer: 5.81 mm
